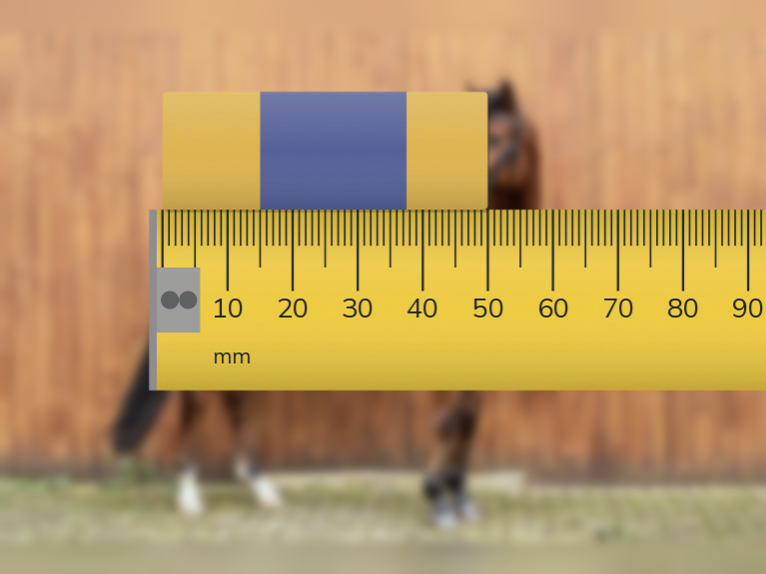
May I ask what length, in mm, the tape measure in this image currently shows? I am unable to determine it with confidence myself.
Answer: 50 mm
